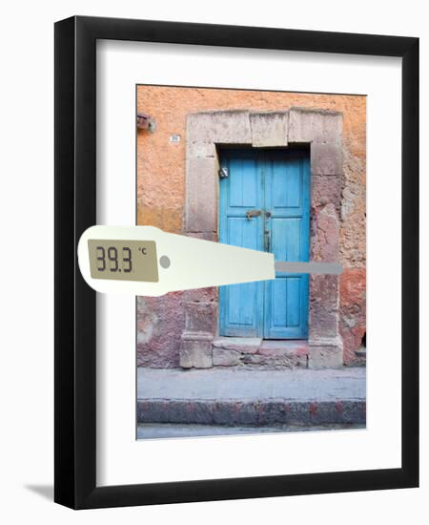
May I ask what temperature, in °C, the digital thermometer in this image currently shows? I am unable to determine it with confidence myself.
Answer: 39.3 °C
